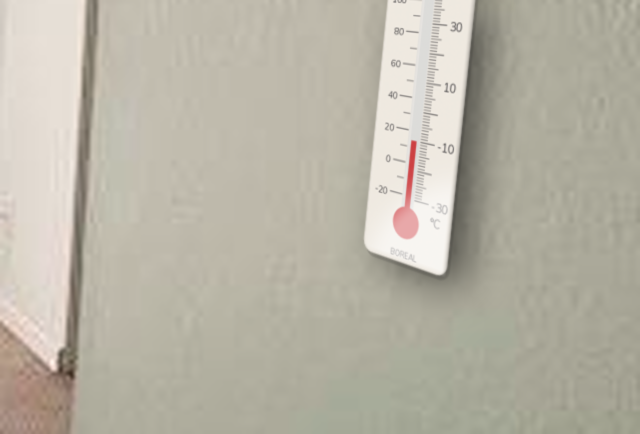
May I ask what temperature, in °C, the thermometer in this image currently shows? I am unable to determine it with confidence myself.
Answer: -10 °C
